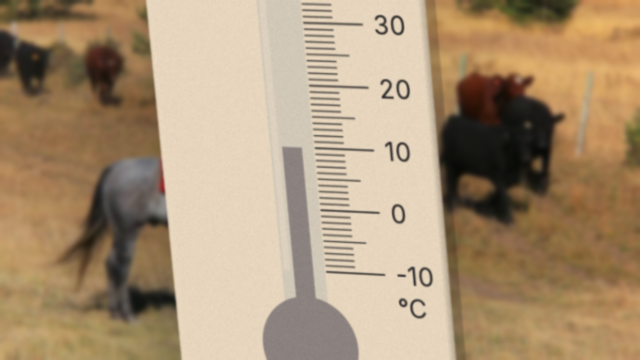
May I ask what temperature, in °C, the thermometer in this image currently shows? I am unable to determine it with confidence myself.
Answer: 10 °C
